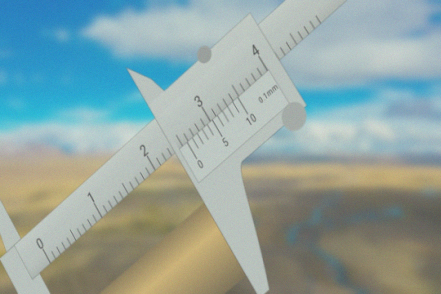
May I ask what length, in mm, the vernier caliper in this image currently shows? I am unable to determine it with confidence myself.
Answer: 25.8 mm
